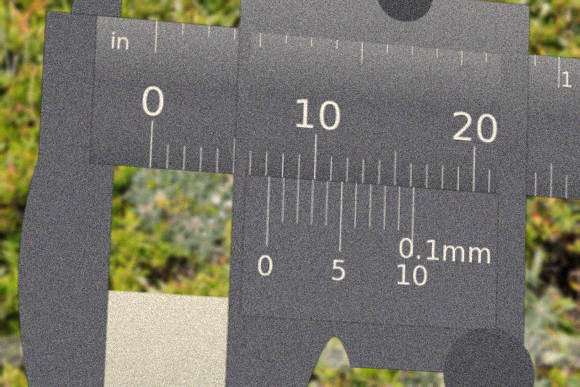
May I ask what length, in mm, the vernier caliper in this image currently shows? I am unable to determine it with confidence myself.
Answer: 7.2 mm
